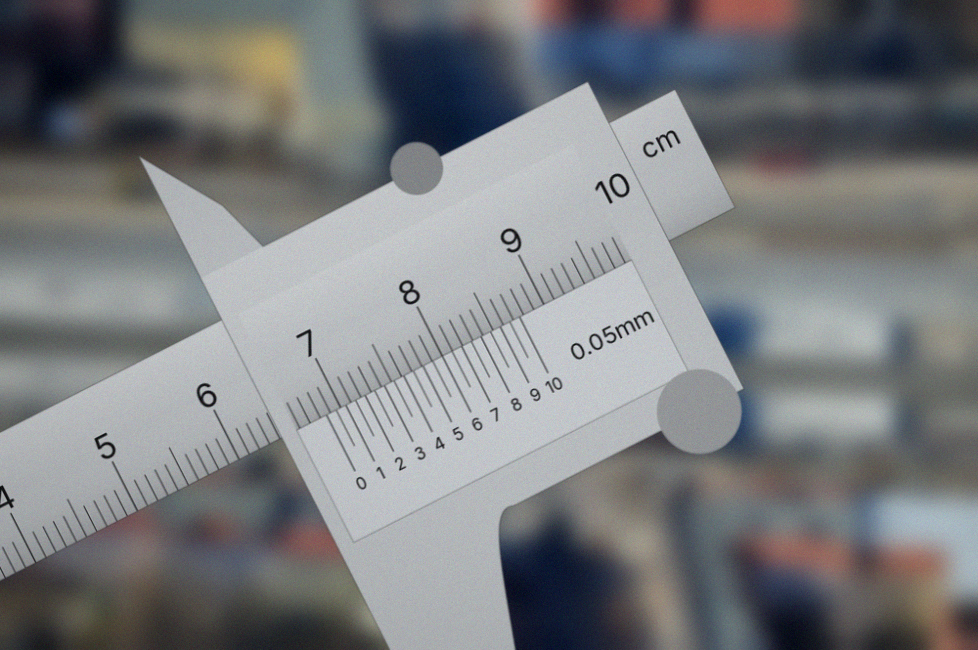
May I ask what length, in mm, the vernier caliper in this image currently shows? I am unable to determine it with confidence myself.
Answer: 68.6 mm
